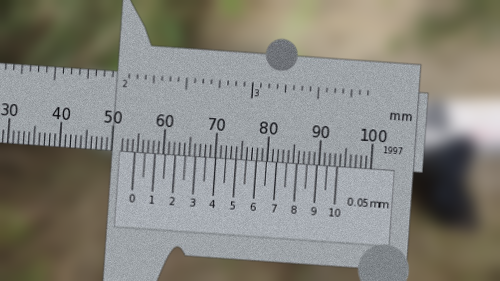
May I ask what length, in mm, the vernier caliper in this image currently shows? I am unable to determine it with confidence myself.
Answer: 54.5 mm
